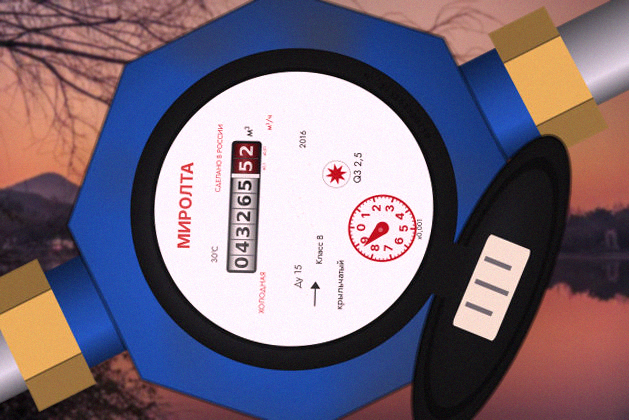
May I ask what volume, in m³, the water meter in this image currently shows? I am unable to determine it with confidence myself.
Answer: 43265.528 m³
